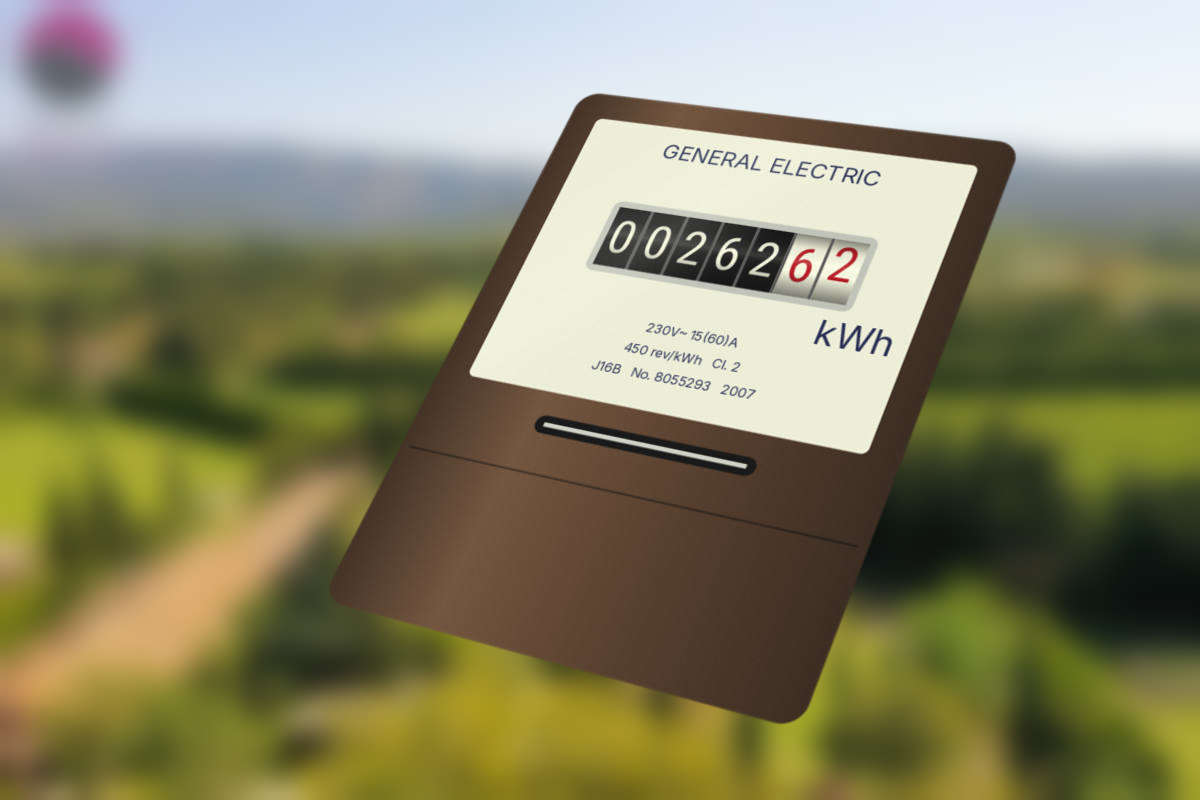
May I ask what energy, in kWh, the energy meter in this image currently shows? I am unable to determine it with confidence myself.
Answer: 262.62 kWh
